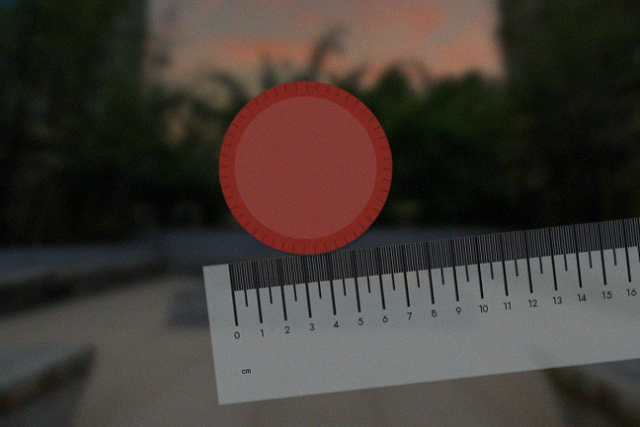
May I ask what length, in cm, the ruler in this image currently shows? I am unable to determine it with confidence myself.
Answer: 7 cm
